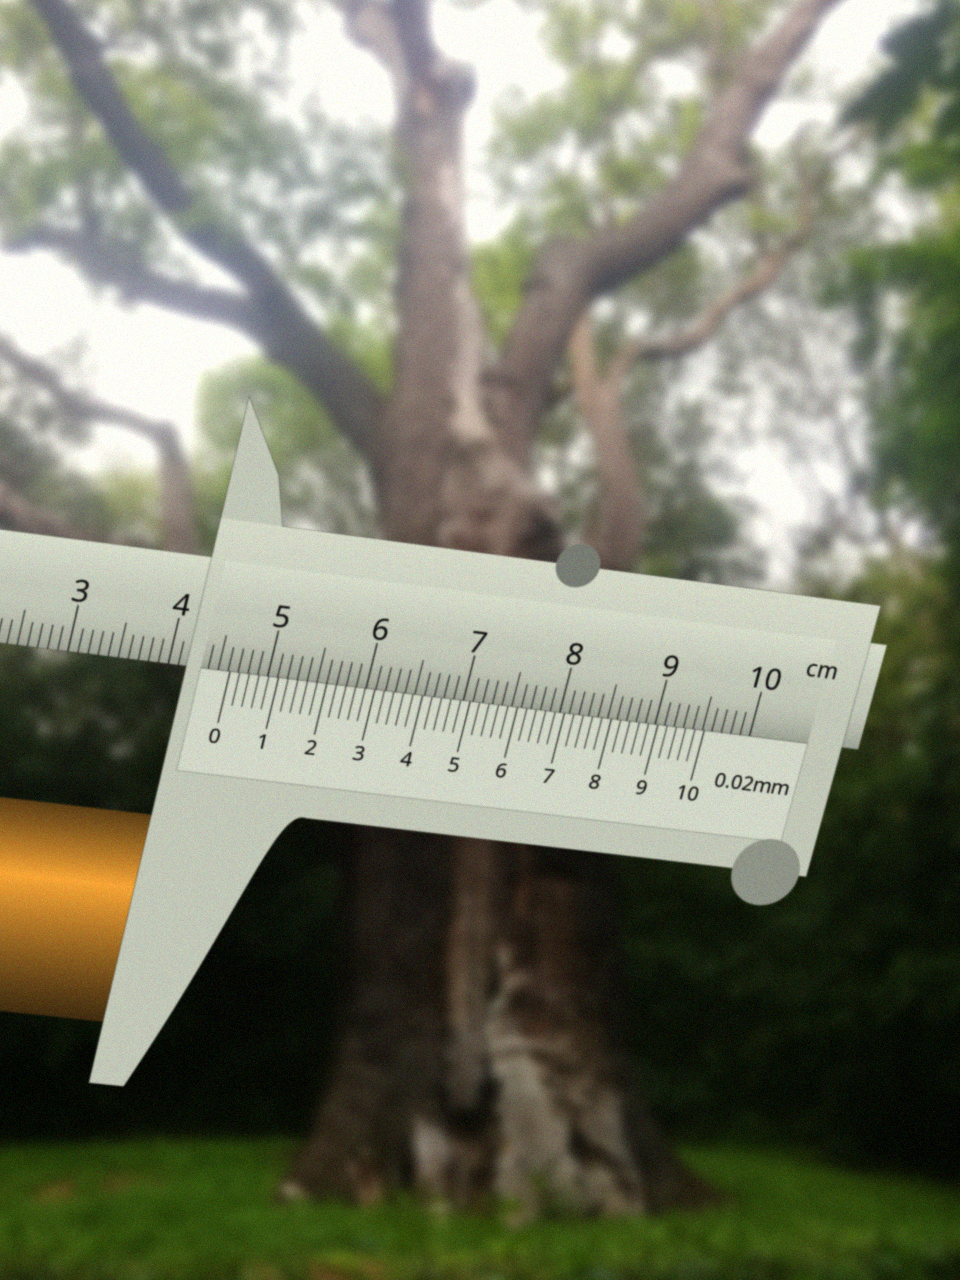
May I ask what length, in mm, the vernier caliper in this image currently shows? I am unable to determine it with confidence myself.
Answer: 46.2 mm
